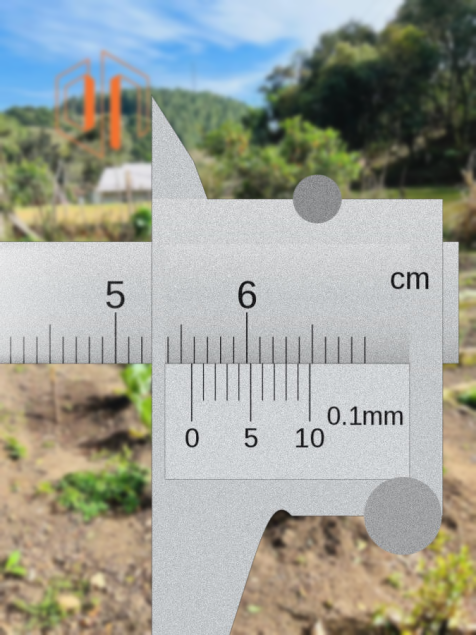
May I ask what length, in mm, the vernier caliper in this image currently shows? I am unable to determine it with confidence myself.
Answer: 55.8 mm
